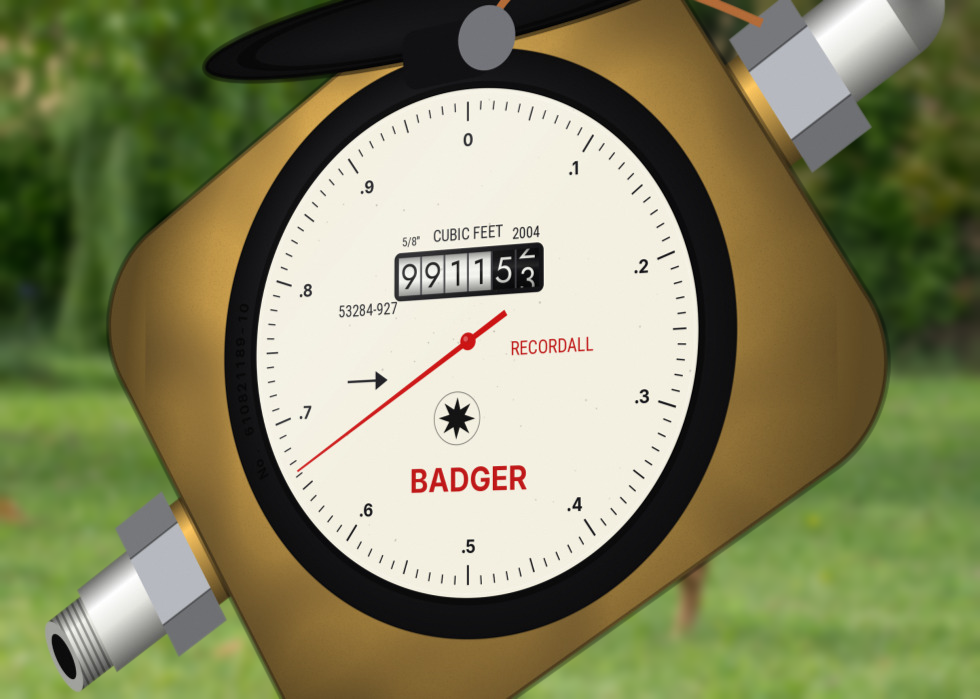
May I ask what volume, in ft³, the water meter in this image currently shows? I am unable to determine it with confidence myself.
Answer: 991152.66 ft³
